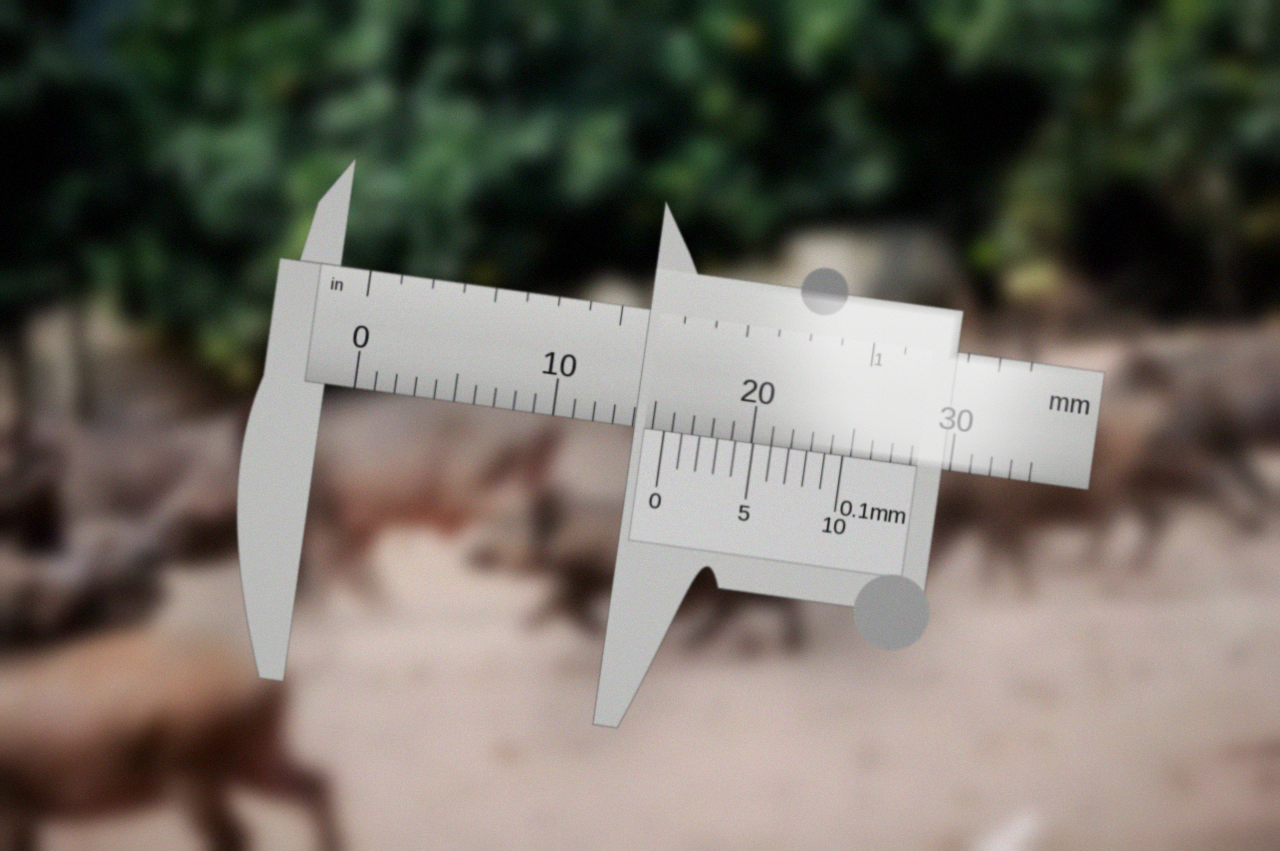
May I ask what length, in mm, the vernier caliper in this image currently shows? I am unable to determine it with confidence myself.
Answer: 15.6 mm
